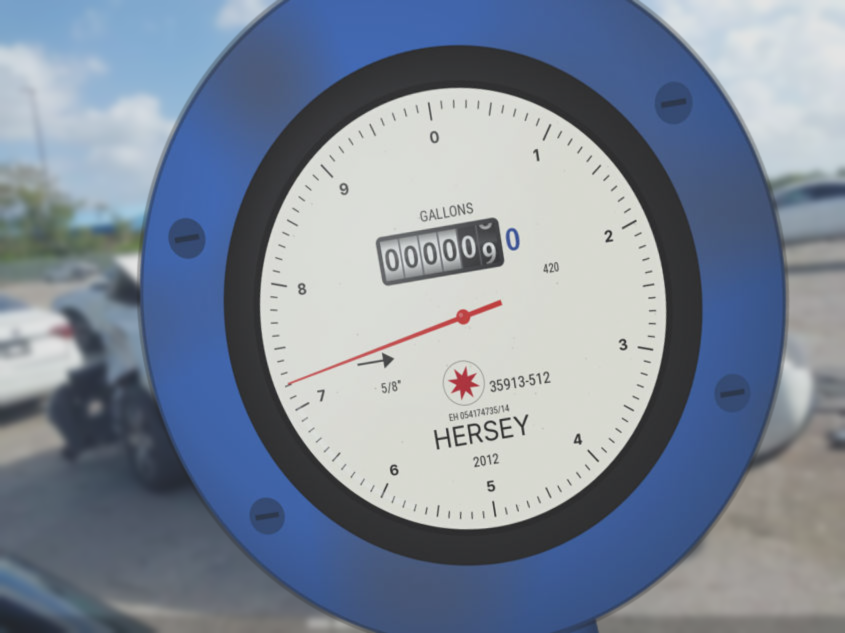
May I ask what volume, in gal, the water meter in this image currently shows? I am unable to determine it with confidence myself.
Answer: 87.2 gal
